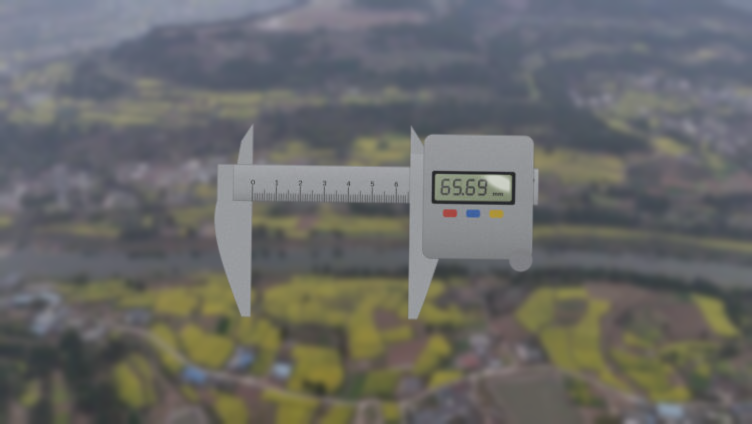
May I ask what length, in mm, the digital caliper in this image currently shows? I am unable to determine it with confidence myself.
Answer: 65.69 mm
